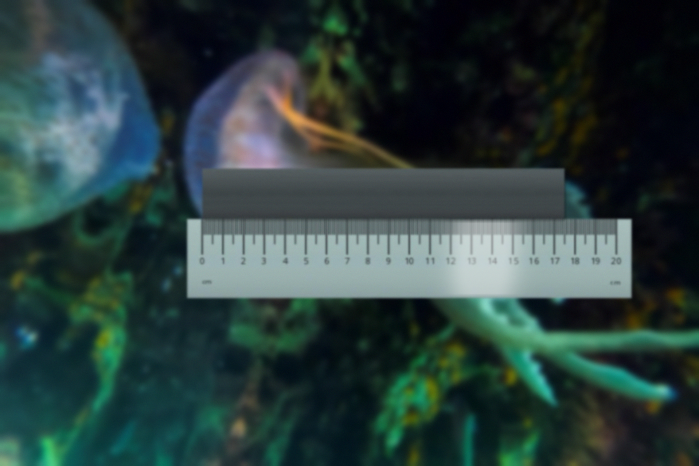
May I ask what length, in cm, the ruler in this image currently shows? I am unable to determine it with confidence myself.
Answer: 17.5 cm
